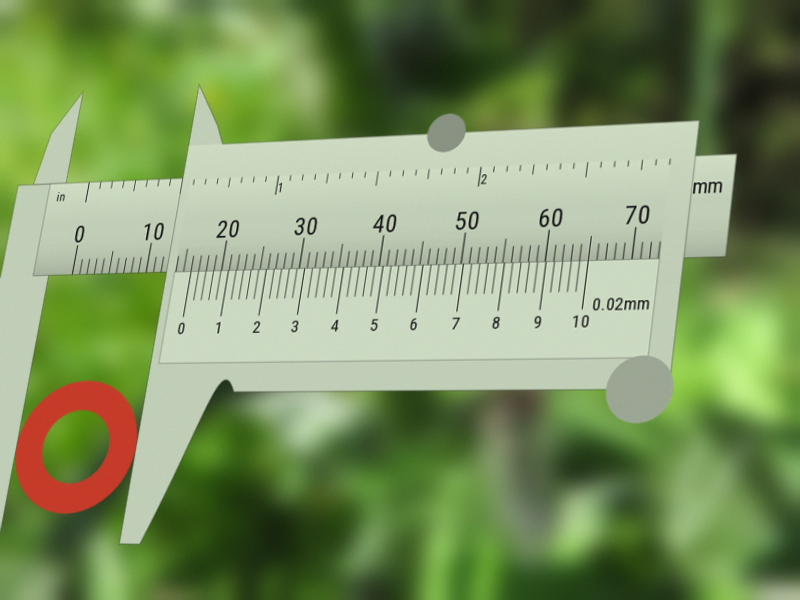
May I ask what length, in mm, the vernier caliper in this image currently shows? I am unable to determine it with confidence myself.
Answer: 16.0 mm
